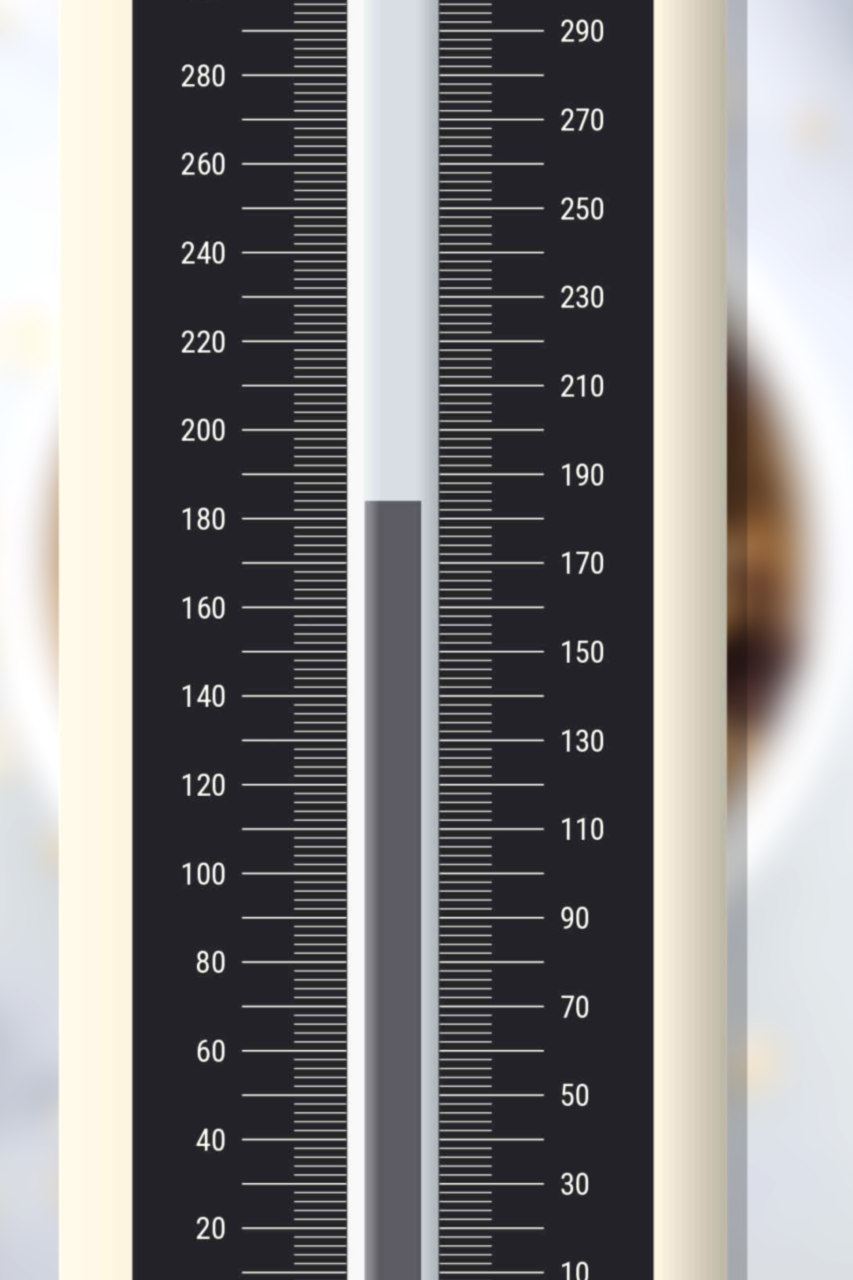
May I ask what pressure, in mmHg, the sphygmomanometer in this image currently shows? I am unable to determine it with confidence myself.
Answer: 184 mmHg
